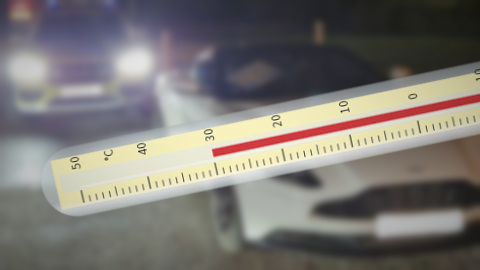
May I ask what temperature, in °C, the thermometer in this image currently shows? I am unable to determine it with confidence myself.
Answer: 30 °C
